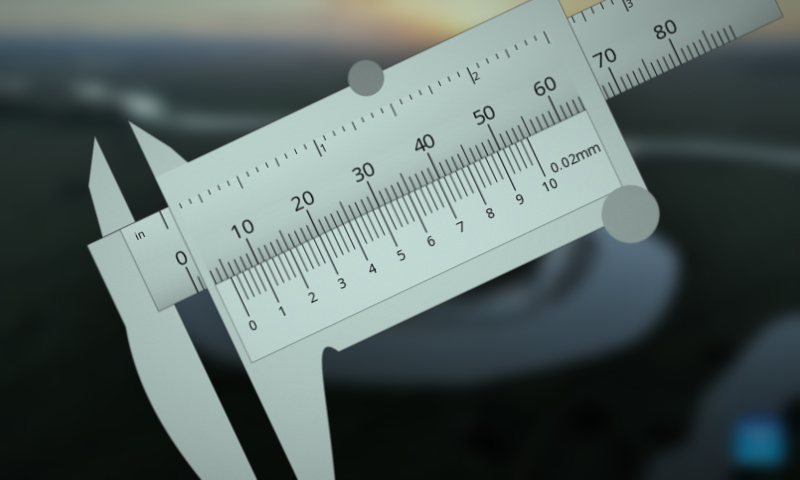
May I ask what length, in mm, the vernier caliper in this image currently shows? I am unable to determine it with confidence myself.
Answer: 5.4 mm
